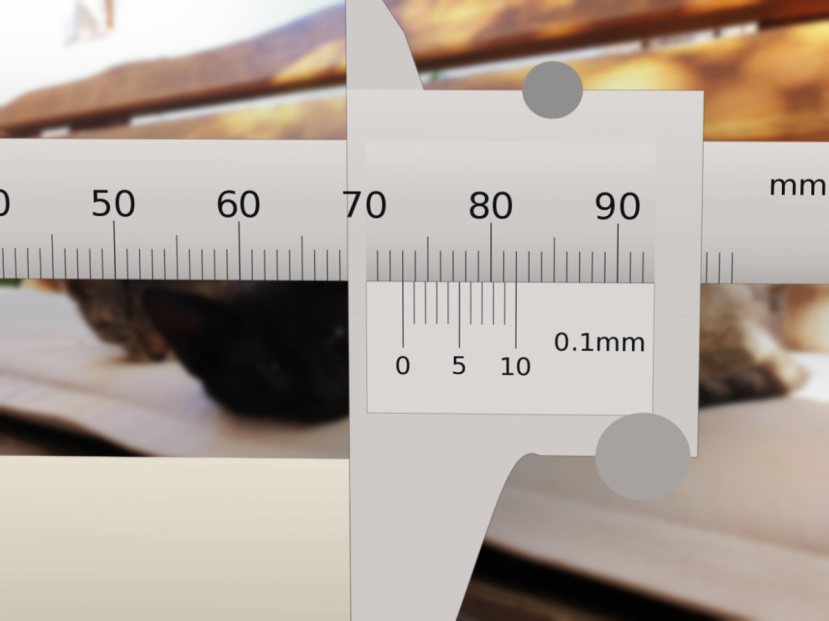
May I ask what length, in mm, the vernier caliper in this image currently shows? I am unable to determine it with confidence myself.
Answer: 73.0 mm
